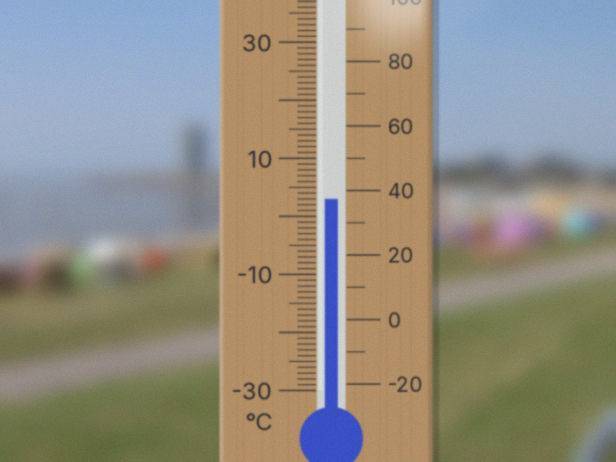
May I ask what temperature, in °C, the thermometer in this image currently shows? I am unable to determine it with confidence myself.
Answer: 3 °C
